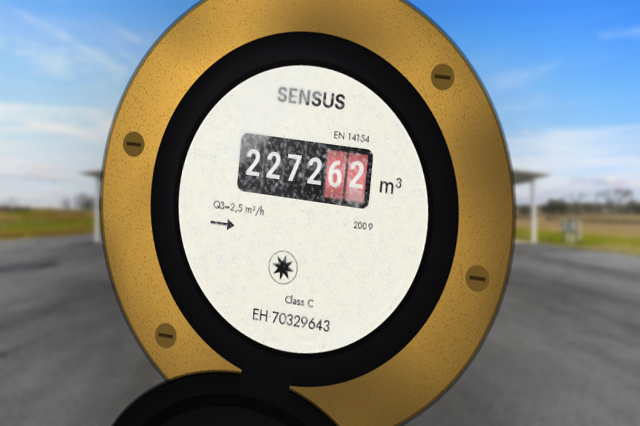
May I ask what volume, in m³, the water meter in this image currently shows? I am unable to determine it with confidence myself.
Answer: 2272.62 m³
